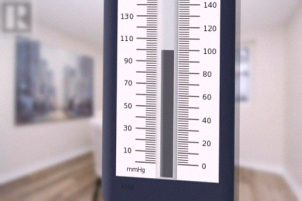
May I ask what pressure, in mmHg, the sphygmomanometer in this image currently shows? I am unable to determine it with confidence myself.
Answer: 100 mmHg
